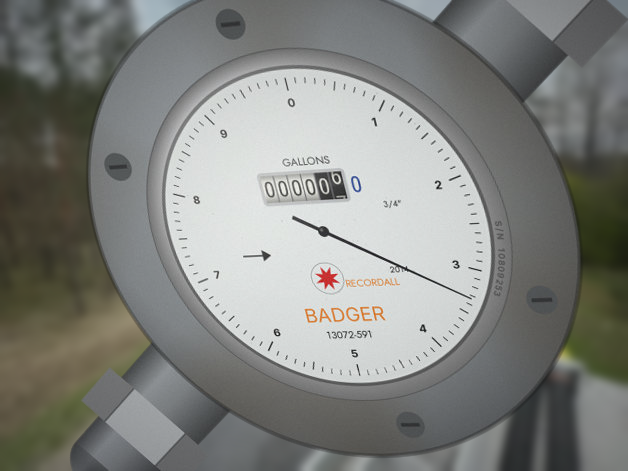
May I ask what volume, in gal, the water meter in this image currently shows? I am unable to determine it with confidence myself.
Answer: 63.3 gal
